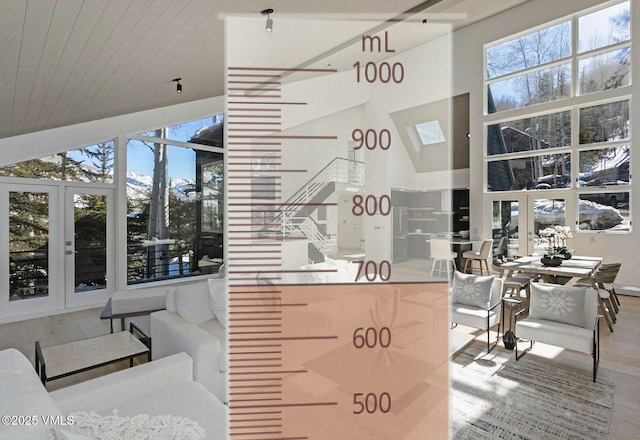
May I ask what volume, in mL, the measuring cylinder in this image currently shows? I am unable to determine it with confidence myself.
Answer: 680 mL
